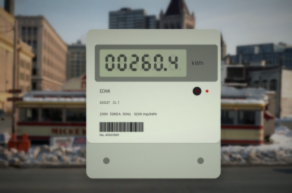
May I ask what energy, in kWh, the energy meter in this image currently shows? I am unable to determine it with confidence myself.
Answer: 260.4 kWh
